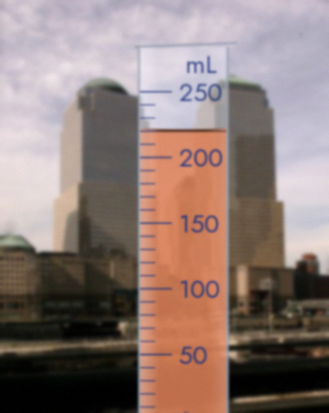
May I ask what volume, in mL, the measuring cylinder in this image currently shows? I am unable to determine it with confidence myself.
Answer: 220 mL
